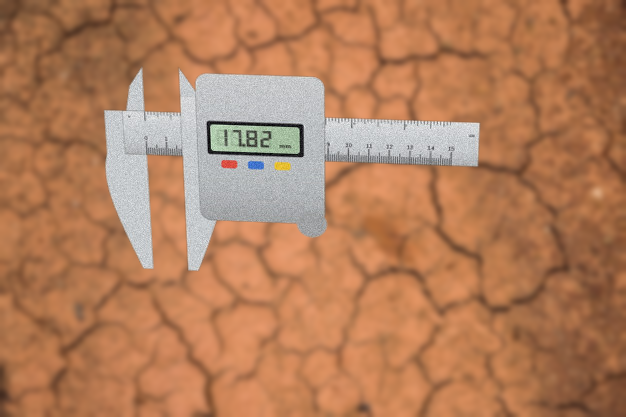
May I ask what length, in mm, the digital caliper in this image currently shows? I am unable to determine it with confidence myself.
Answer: 17.82 mm
